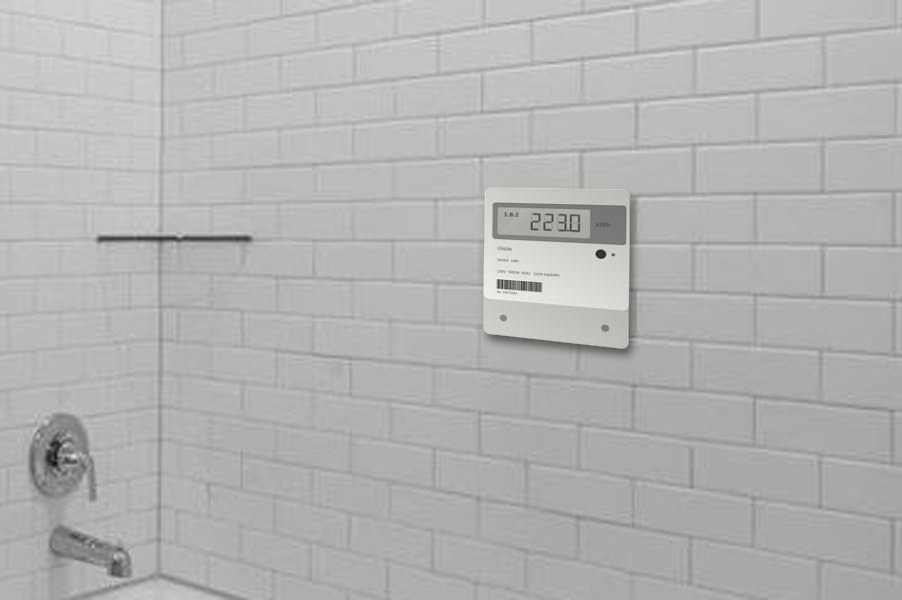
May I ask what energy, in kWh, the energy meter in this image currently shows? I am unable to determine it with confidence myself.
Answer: 223.0 kWh
